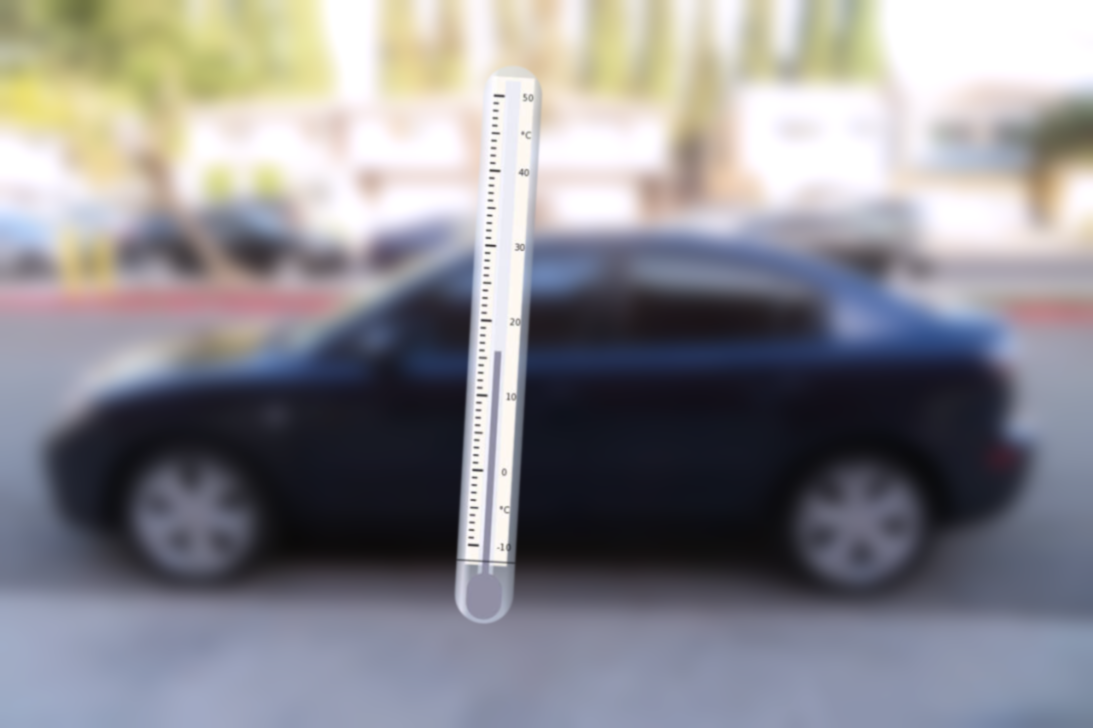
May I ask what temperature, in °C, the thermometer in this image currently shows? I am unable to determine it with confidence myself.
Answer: 16 °C
